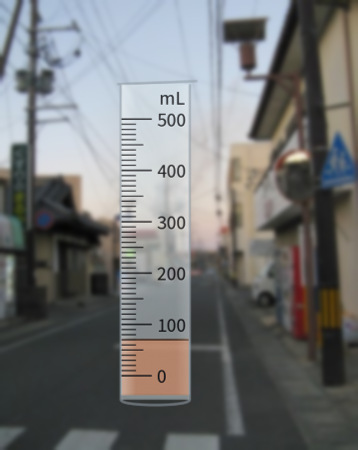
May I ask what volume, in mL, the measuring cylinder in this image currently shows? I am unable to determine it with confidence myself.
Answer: 70 mL
